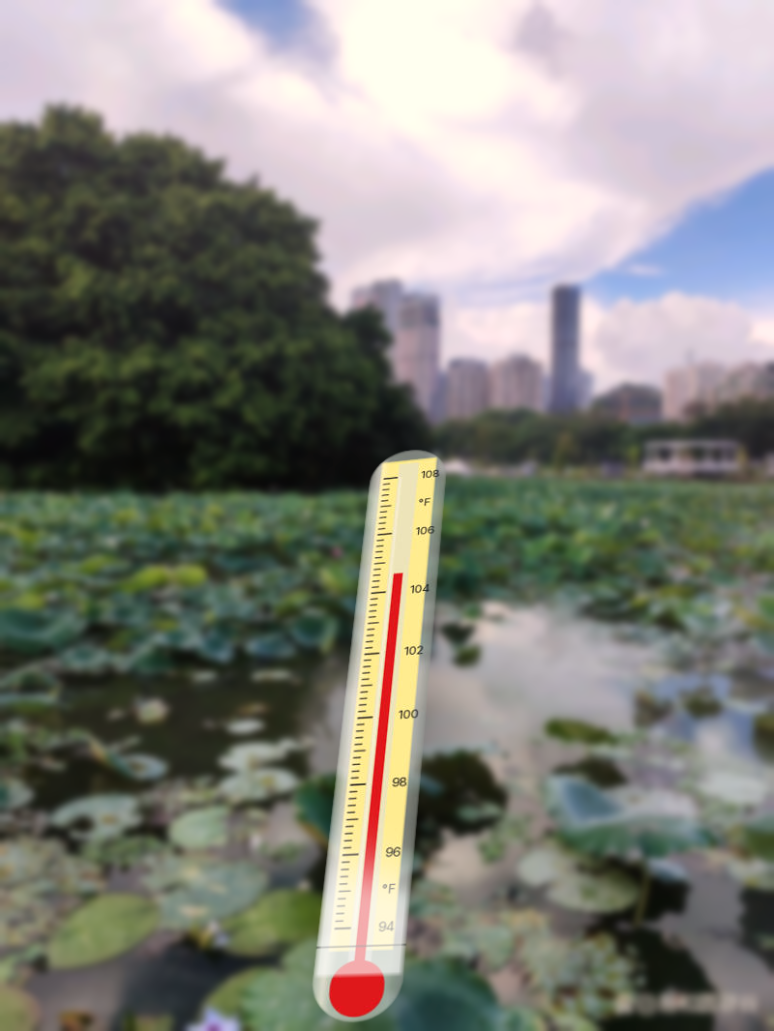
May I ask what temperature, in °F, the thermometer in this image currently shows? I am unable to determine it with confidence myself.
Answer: 104.6 °F
